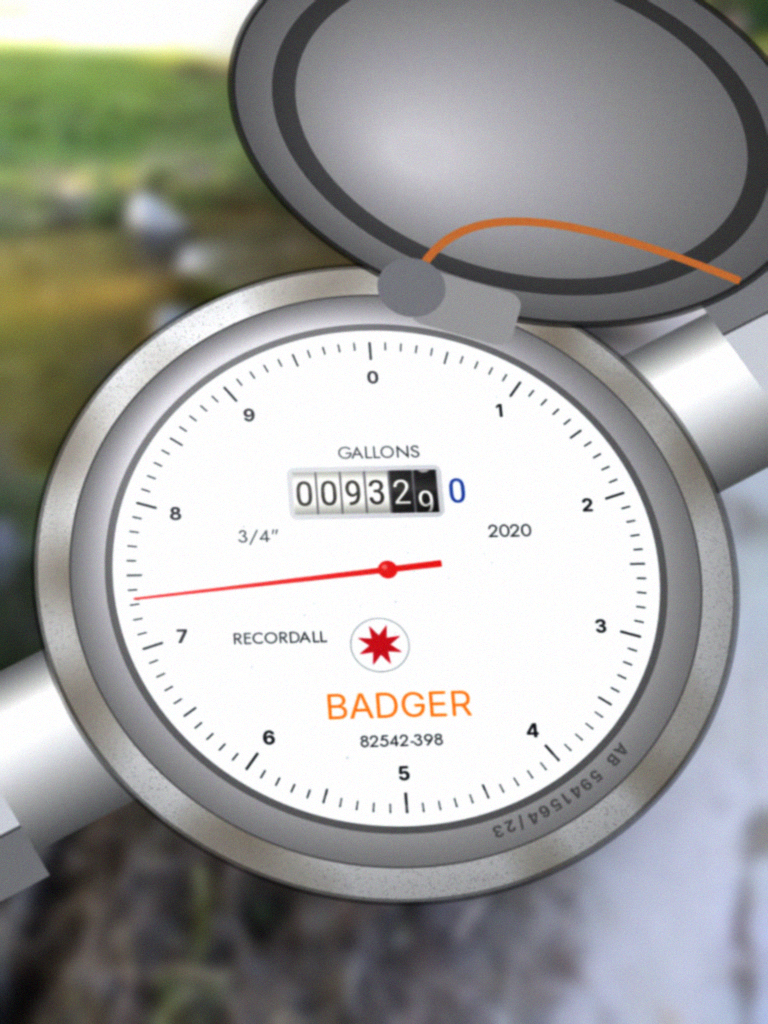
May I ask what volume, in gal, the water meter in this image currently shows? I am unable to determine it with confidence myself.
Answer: 93287.3 gal
